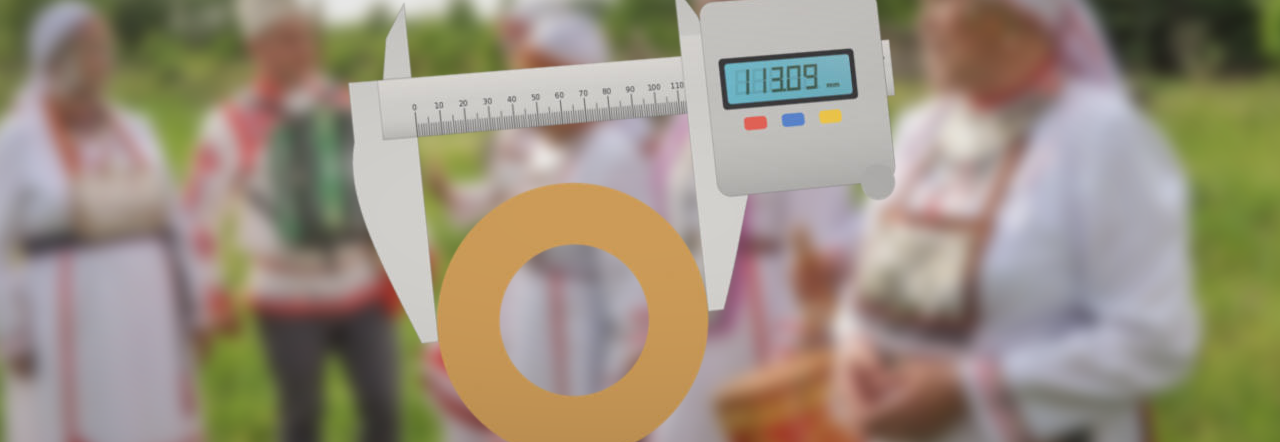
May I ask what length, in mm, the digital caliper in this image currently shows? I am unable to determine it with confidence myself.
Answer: 113.09 mm
